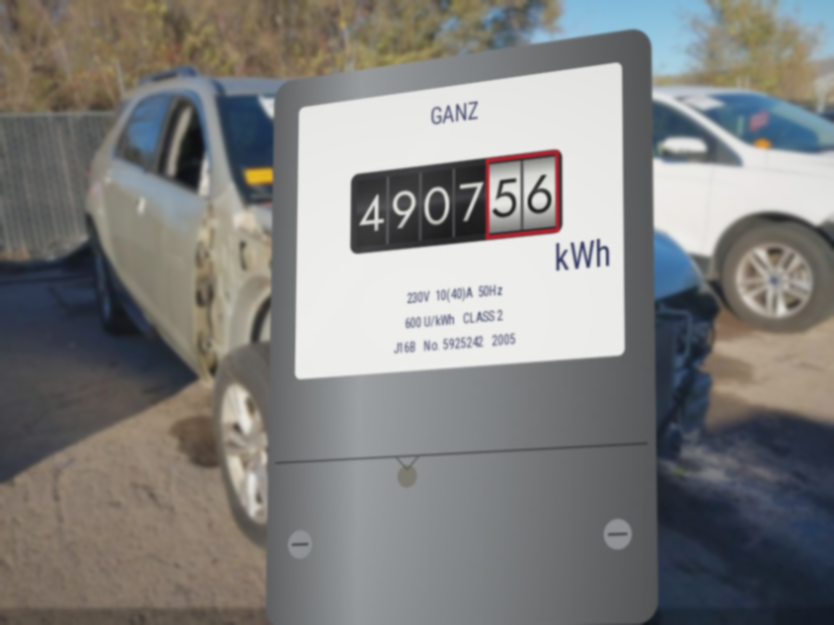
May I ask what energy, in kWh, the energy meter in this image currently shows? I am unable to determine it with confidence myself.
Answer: 4907.56 kWh
